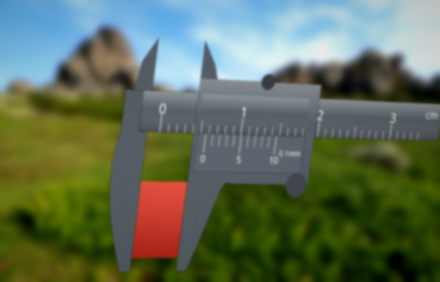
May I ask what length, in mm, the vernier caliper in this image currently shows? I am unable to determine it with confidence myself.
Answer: 5.6 mm
